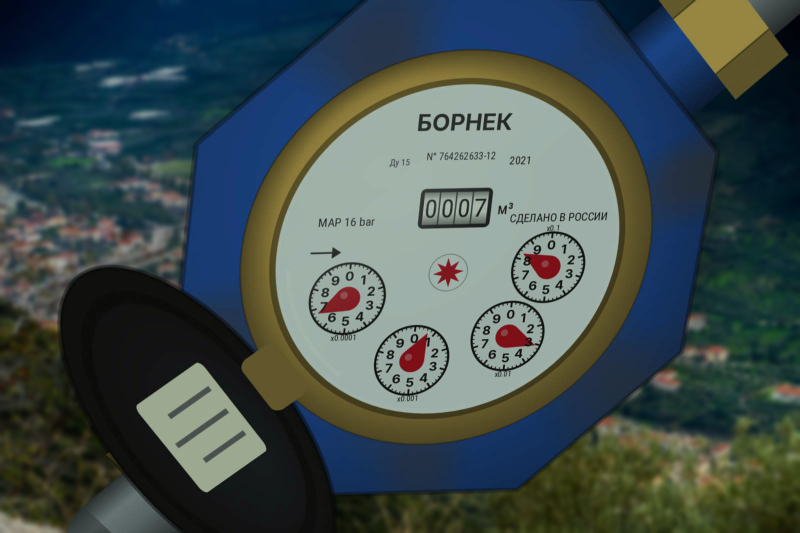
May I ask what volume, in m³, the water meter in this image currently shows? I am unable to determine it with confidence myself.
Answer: 7.8306 m³
